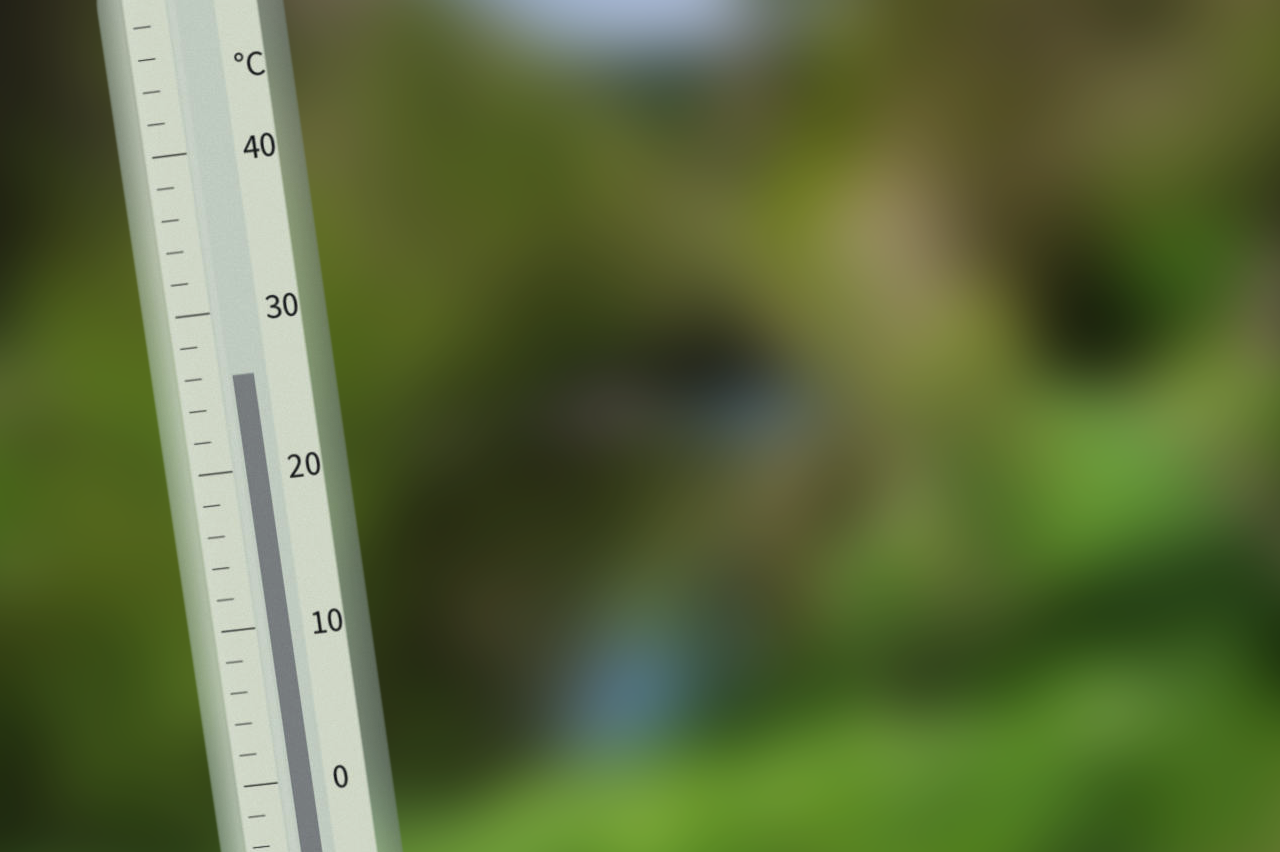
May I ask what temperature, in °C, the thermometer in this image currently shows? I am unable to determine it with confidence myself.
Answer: 26 °C
